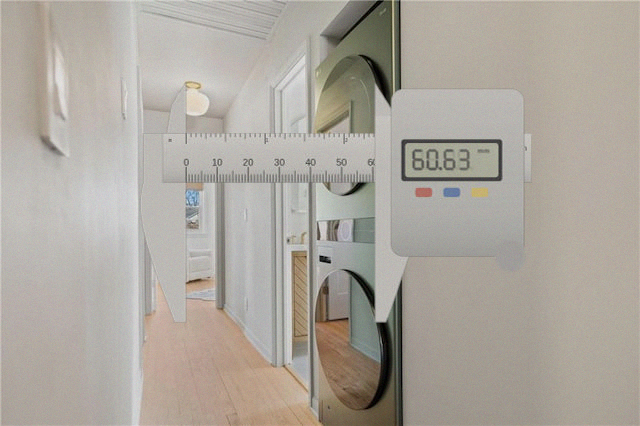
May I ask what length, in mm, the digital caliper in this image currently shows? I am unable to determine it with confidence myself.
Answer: 60.63 mm
